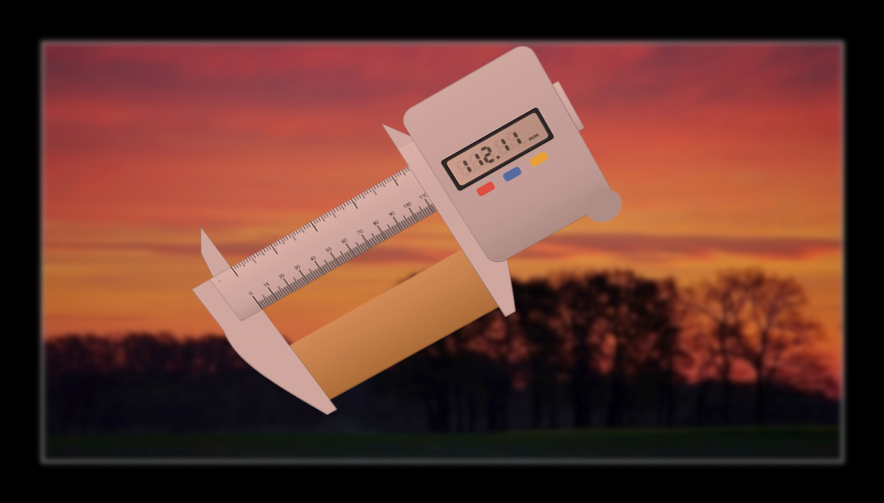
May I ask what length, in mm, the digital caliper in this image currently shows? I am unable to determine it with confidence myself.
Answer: 112.11 mm
